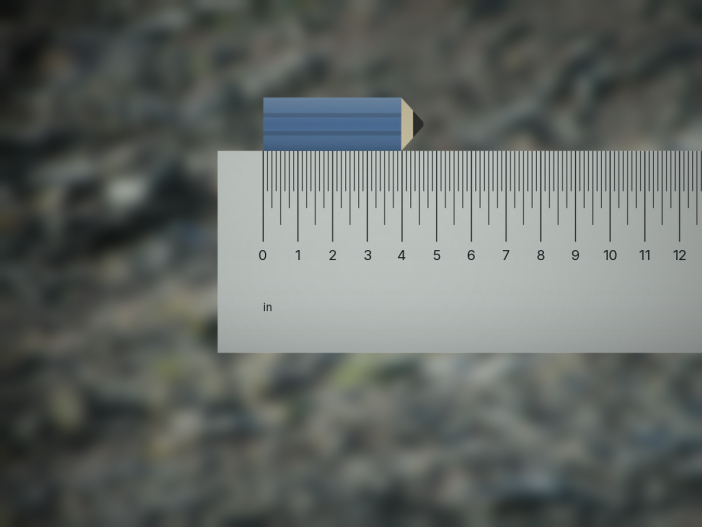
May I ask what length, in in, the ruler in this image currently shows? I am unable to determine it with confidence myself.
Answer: 4.625 in
